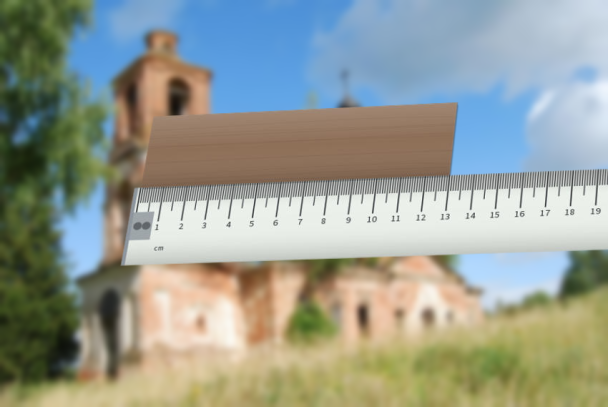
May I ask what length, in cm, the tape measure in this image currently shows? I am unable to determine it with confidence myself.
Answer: 13 cm
